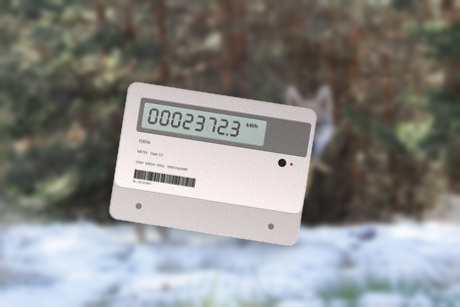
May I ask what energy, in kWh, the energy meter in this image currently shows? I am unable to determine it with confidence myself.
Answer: 2372.3 kWh
